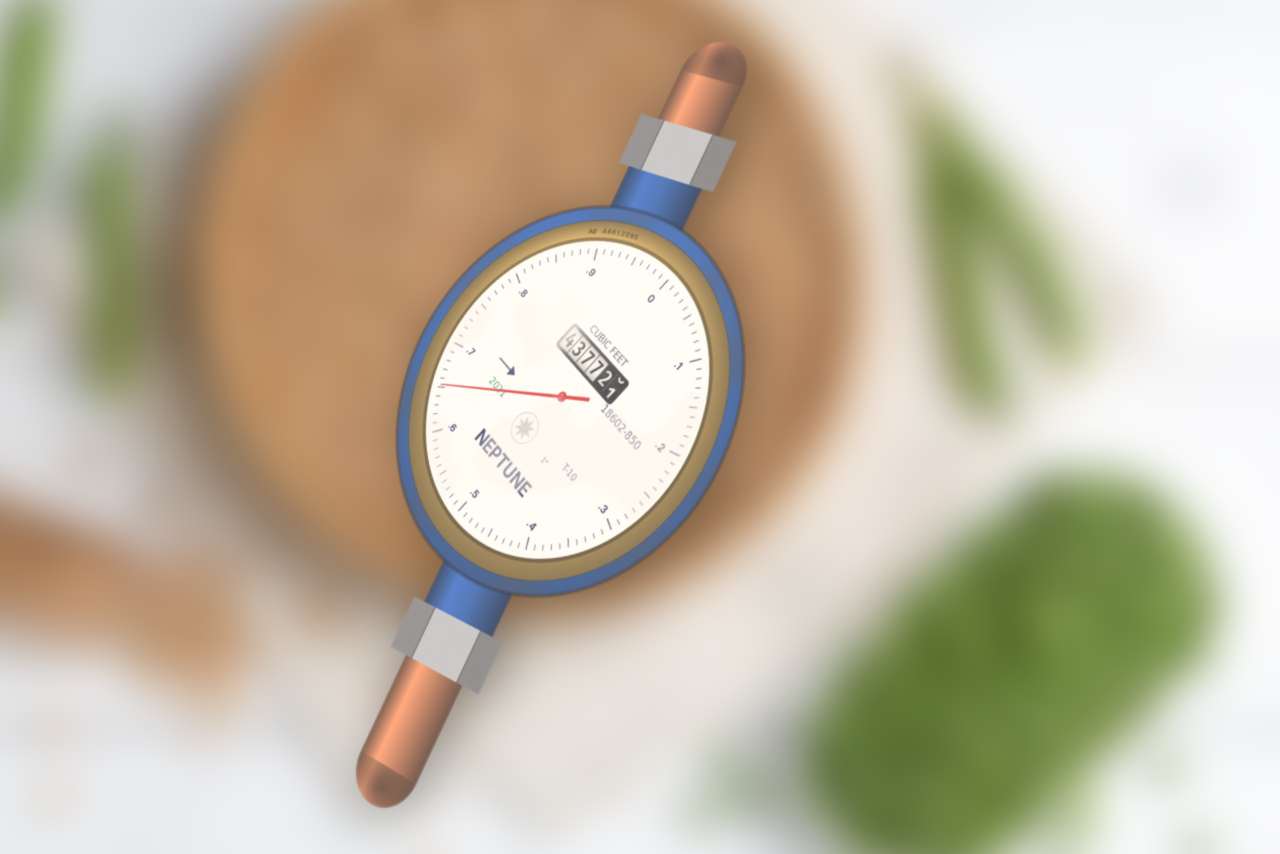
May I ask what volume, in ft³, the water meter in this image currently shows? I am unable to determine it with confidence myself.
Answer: 437720.65 ft³
